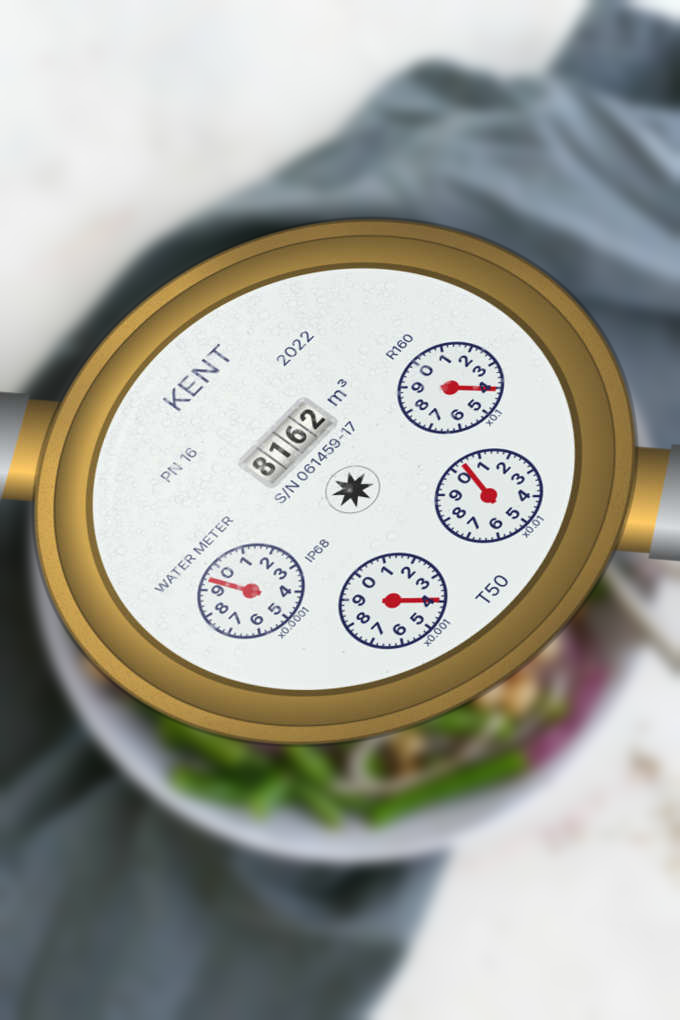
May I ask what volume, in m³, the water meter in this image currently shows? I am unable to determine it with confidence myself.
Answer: 8162.4039 m³
